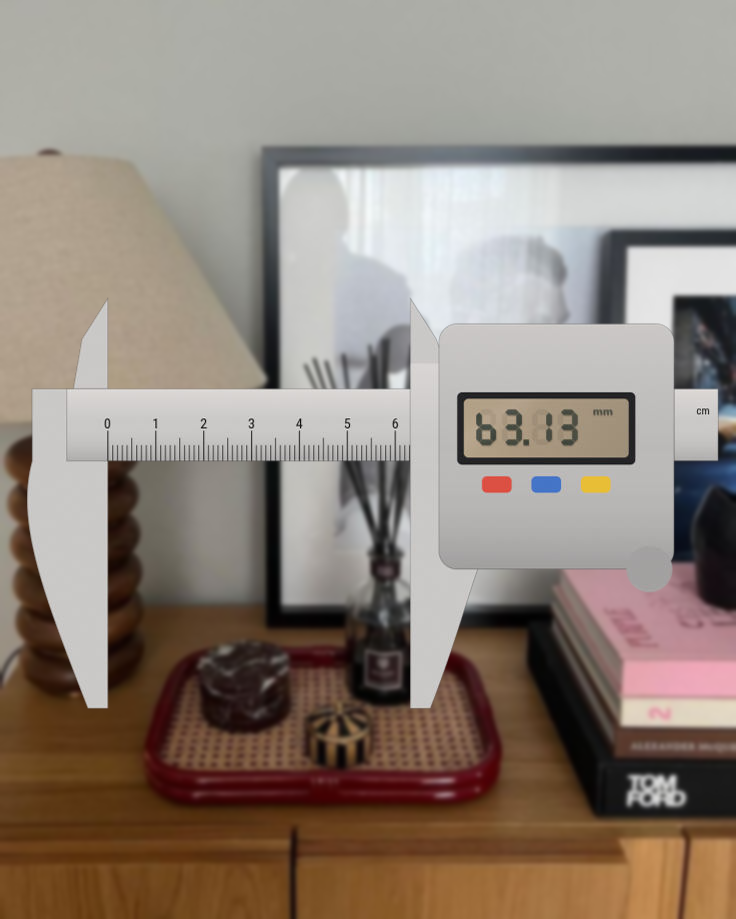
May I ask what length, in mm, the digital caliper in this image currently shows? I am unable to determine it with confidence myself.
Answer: 63.13 mm
